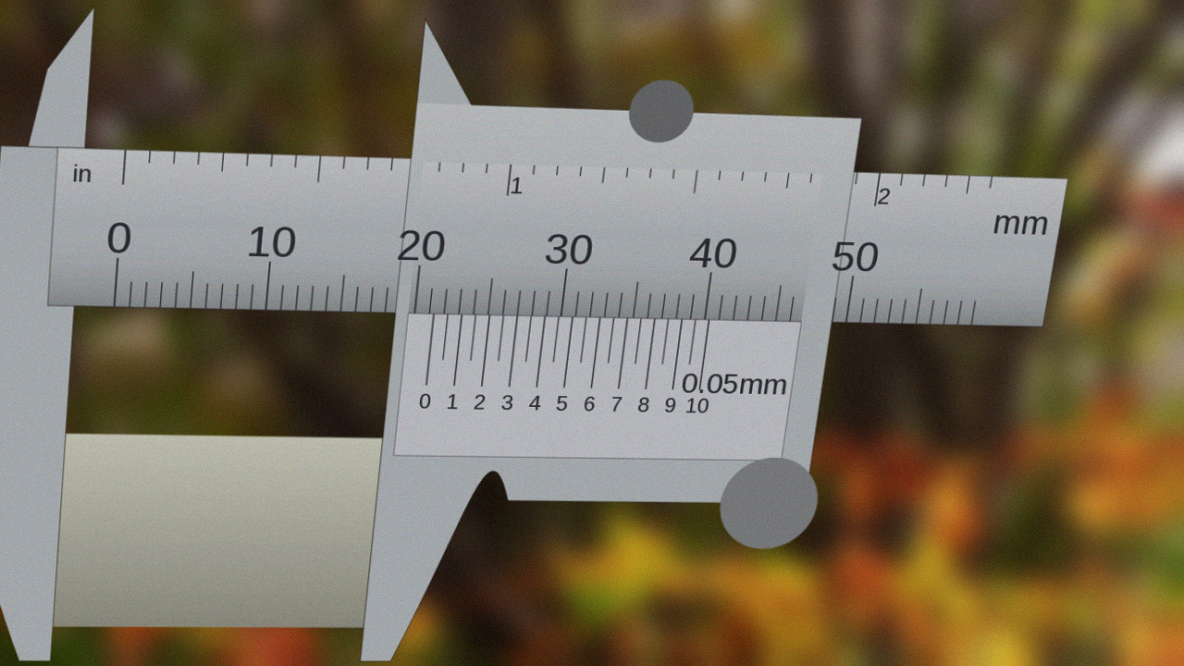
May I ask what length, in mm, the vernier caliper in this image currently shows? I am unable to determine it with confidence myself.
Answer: 21.3 mm
